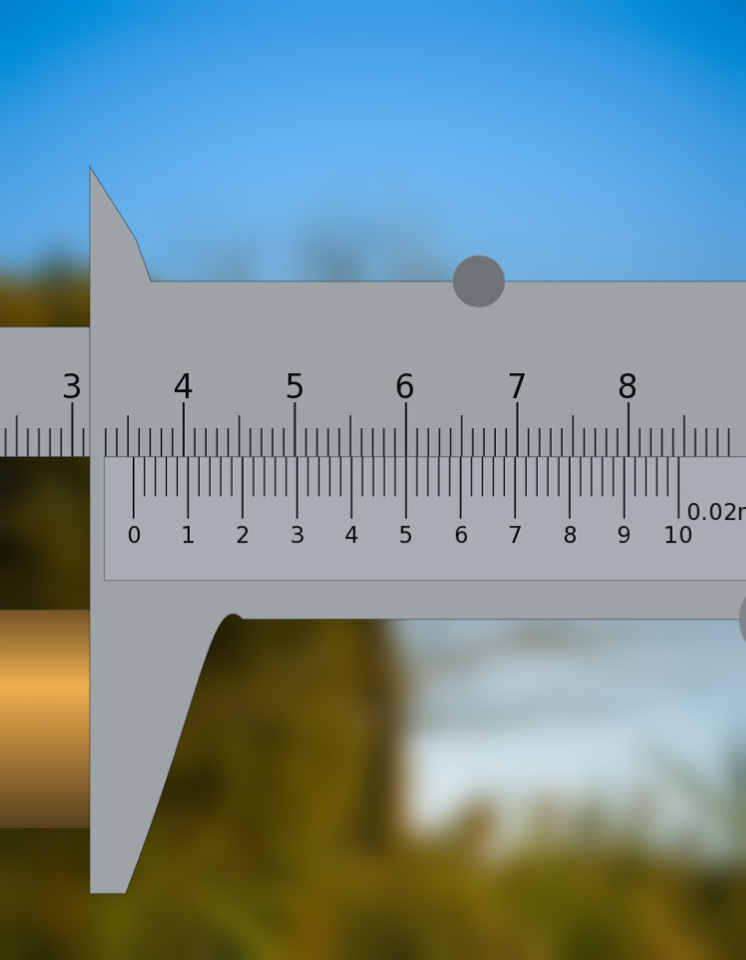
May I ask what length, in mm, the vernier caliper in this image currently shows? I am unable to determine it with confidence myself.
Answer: 35.5 mm
